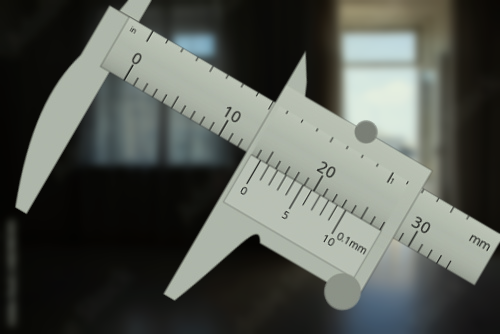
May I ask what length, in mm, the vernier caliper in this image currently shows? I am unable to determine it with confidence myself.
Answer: 14.4 mm
